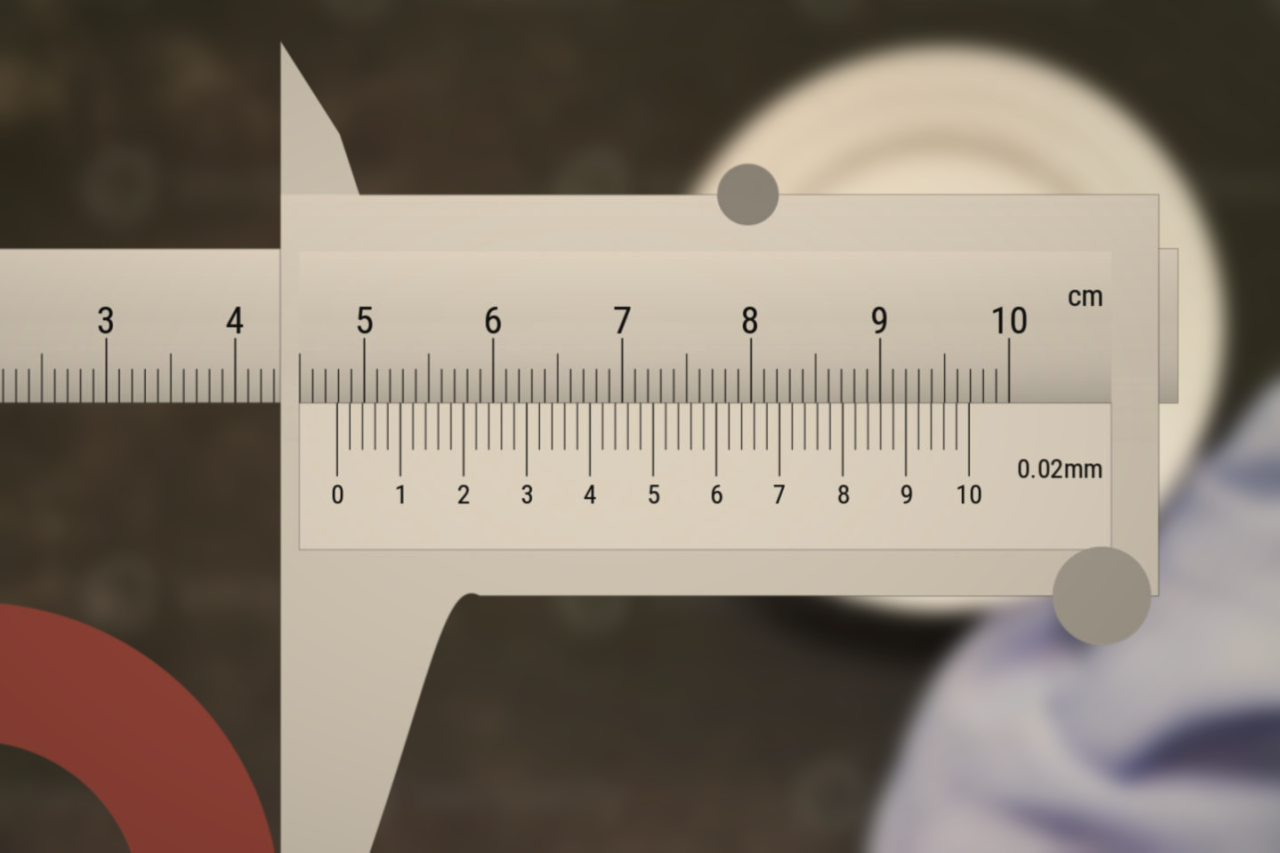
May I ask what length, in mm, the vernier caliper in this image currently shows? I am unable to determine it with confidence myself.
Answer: 47.9 mm
